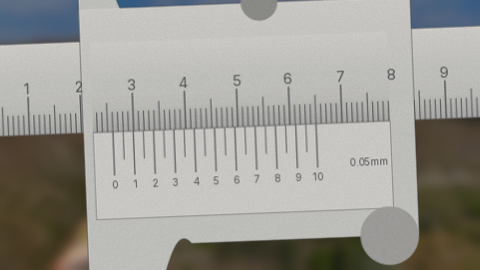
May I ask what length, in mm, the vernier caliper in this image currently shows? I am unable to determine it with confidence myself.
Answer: 26.0 mm
